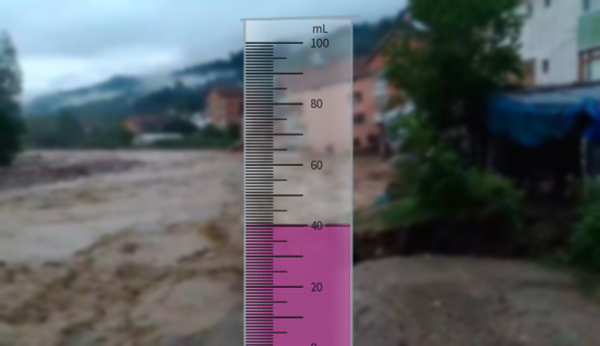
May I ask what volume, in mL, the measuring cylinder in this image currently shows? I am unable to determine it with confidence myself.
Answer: 40 mL
